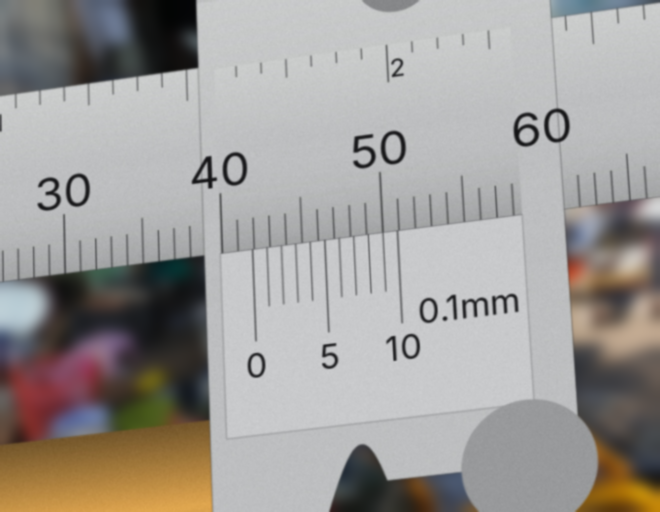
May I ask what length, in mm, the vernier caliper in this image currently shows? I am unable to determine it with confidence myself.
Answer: 41.9 mm
